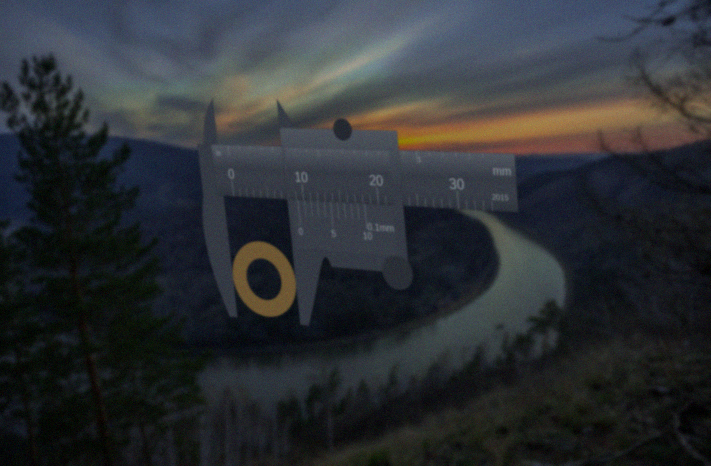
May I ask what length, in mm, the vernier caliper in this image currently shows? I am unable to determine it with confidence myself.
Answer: 9.2 mm
